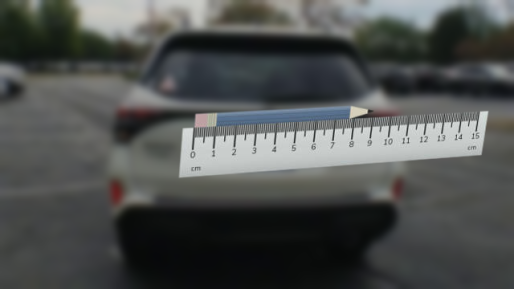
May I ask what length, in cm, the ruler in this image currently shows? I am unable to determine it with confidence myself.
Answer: 9 cm
